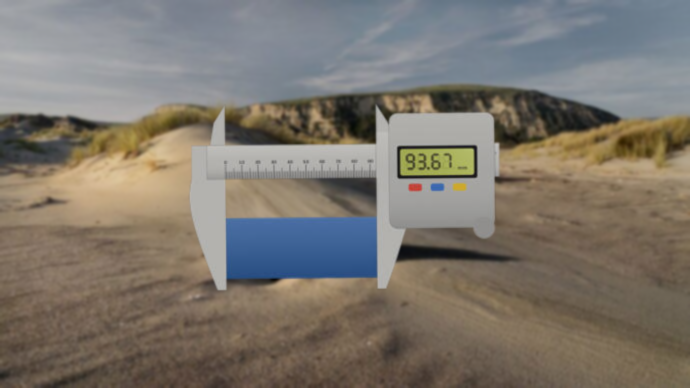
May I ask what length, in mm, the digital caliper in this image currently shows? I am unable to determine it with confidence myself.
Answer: 93.67 mm
